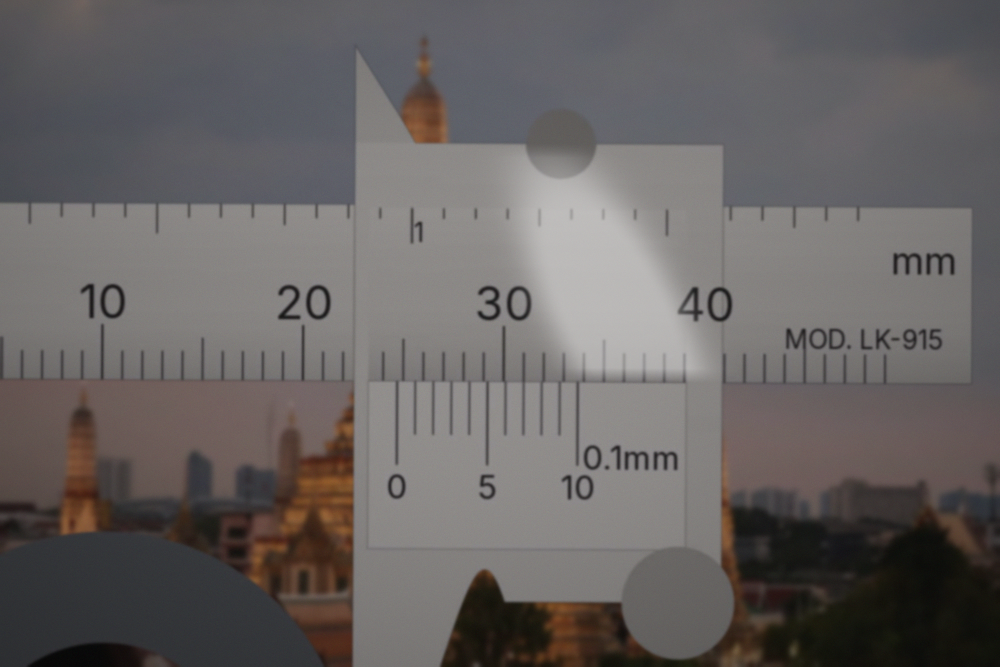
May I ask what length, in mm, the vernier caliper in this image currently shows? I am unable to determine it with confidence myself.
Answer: 24.7 mm
